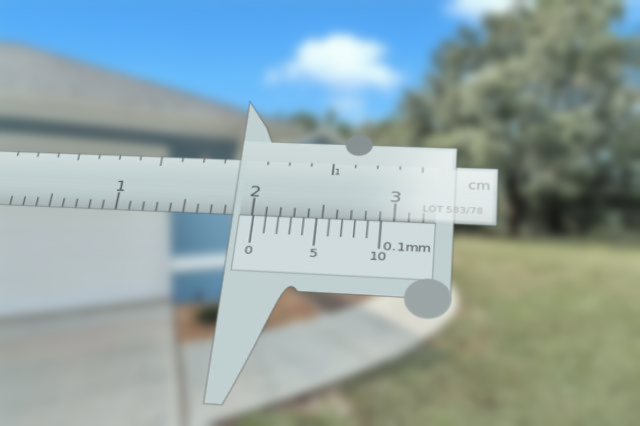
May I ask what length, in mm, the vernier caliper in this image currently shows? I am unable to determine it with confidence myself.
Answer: 20.1 mm
